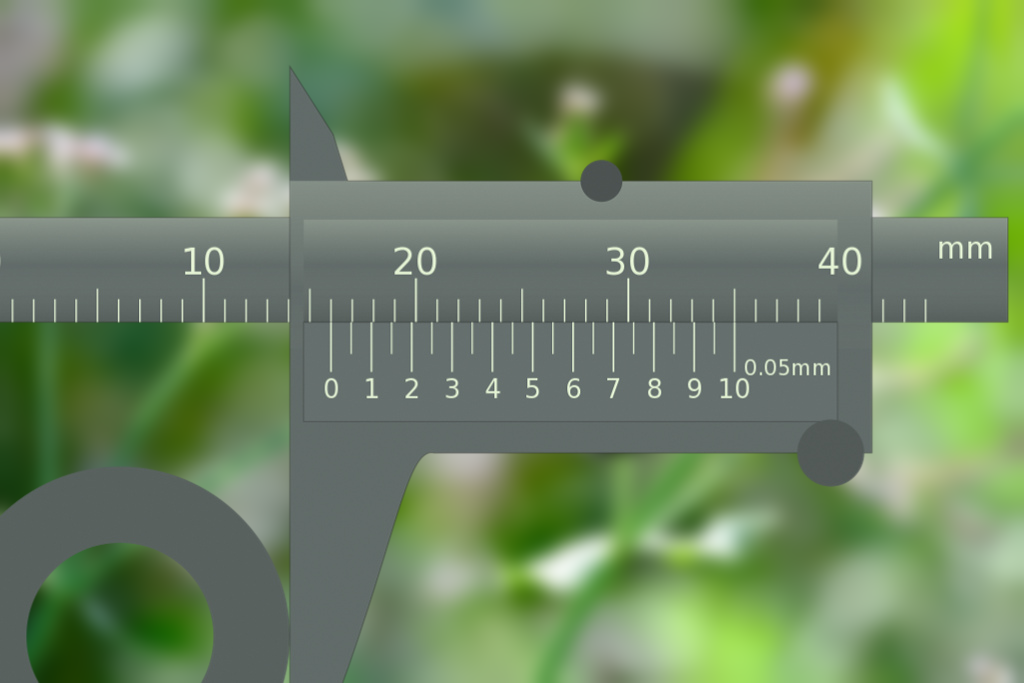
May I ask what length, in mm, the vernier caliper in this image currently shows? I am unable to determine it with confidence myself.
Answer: 16.0 mm
